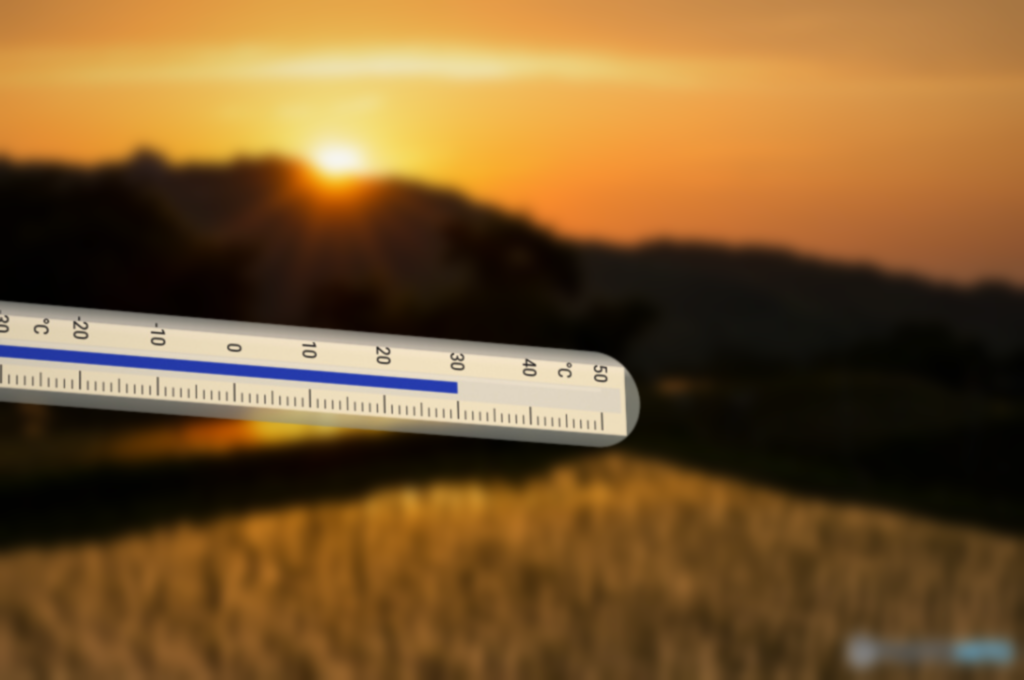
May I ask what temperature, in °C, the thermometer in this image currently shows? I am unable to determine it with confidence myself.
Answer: 30 °C
